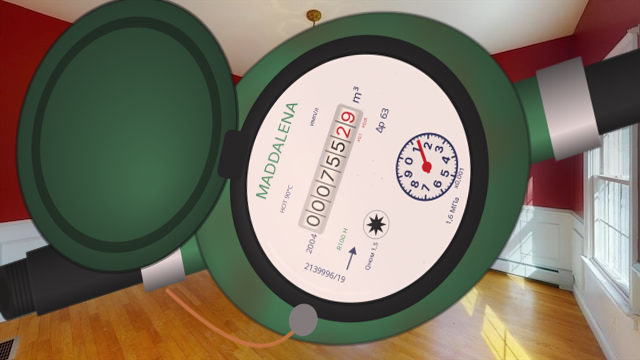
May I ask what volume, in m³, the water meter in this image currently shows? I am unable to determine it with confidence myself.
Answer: 755.291 m³
